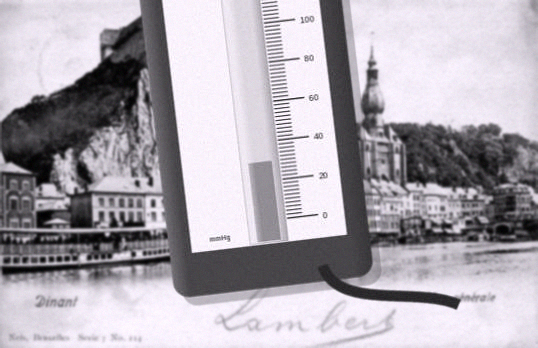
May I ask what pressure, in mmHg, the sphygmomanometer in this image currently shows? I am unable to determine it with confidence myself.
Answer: 30 mmHg
